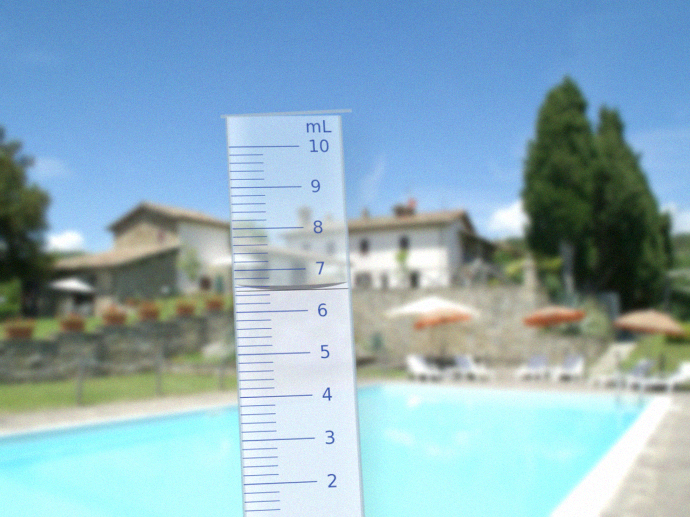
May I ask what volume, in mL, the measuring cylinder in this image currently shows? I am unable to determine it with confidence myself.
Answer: 6.5 mL
